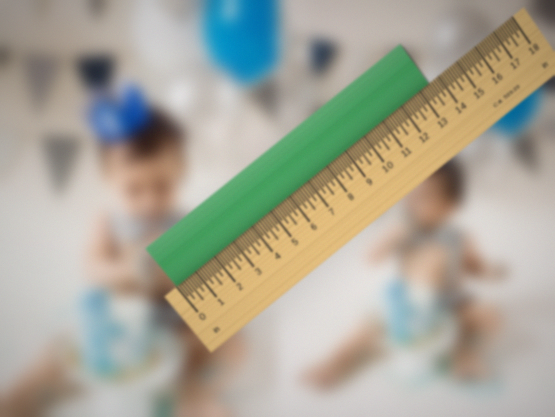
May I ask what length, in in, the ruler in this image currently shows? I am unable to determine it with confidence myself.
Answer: 13.5 in
